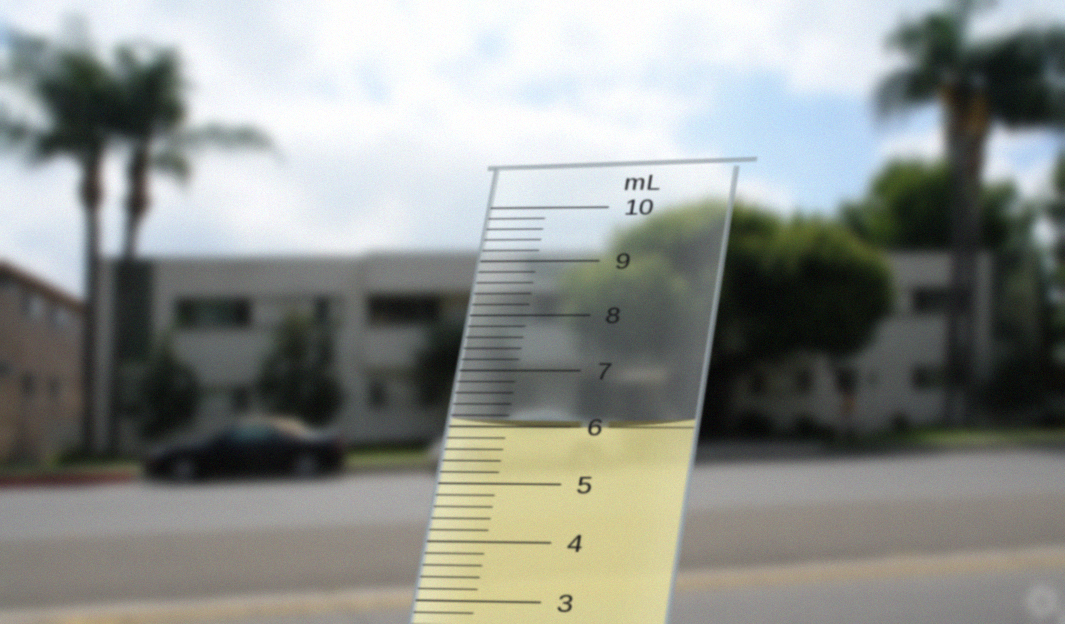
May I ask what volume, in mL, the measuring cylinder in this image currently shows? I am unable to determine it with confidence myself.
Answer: 6 mL
